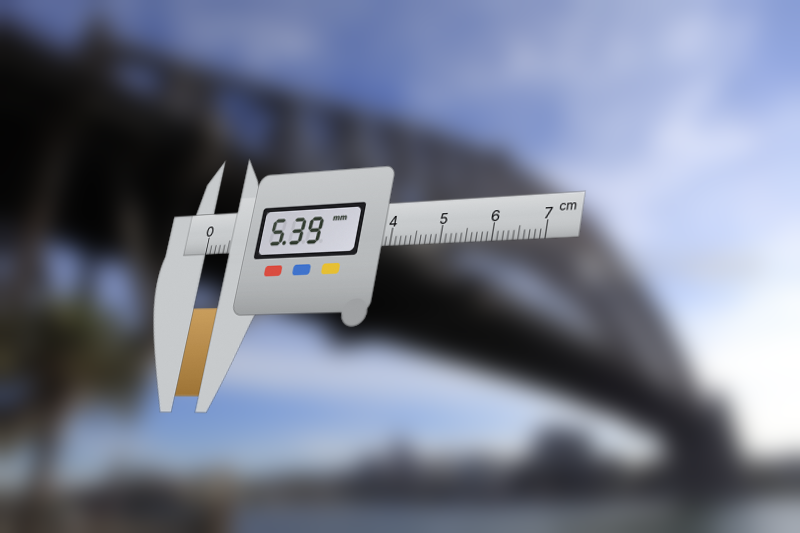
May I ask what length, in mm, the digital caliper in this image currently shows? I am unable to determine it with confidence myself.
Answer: 5.39 mm
